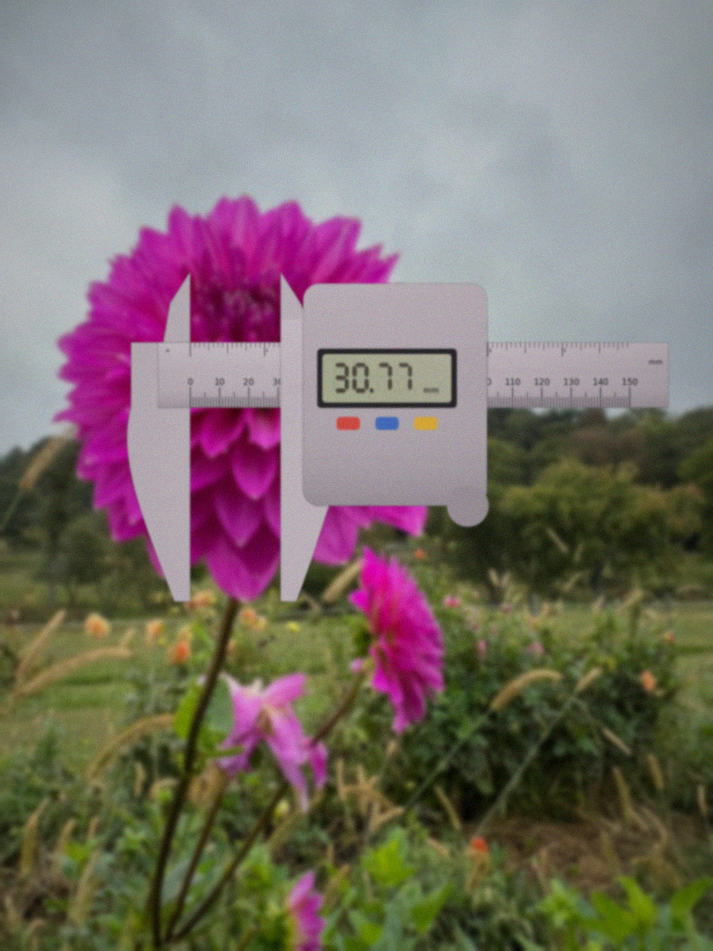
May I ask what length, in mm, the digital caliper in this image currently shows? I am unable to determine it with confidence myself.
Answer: 30.77 mm
